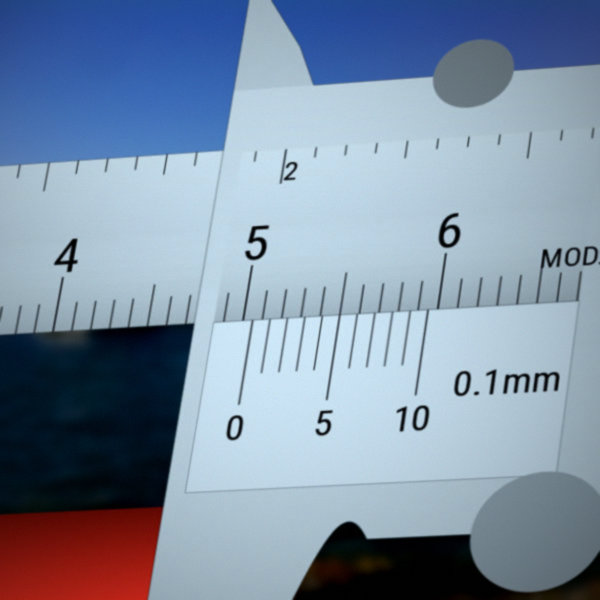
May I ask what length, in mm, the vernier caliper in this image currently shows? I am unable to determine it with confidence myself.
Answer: 50.5 mm
